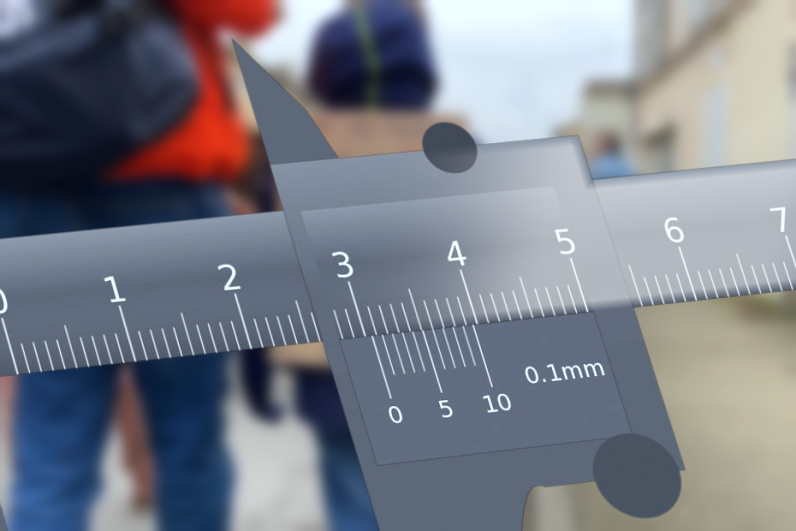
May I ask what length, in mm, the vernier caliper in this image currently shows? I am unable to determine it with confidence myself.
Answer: 30.6 mm
